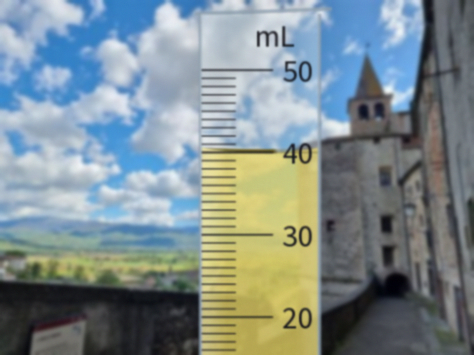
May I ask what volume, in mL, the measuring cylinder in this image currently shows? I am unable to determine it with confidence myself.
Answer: 40 mL
